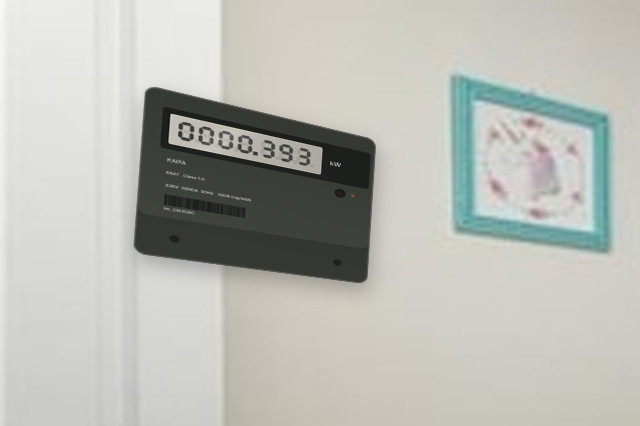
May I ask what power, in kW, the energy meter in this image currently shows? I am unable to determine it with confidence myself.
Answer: 0.393 kW
